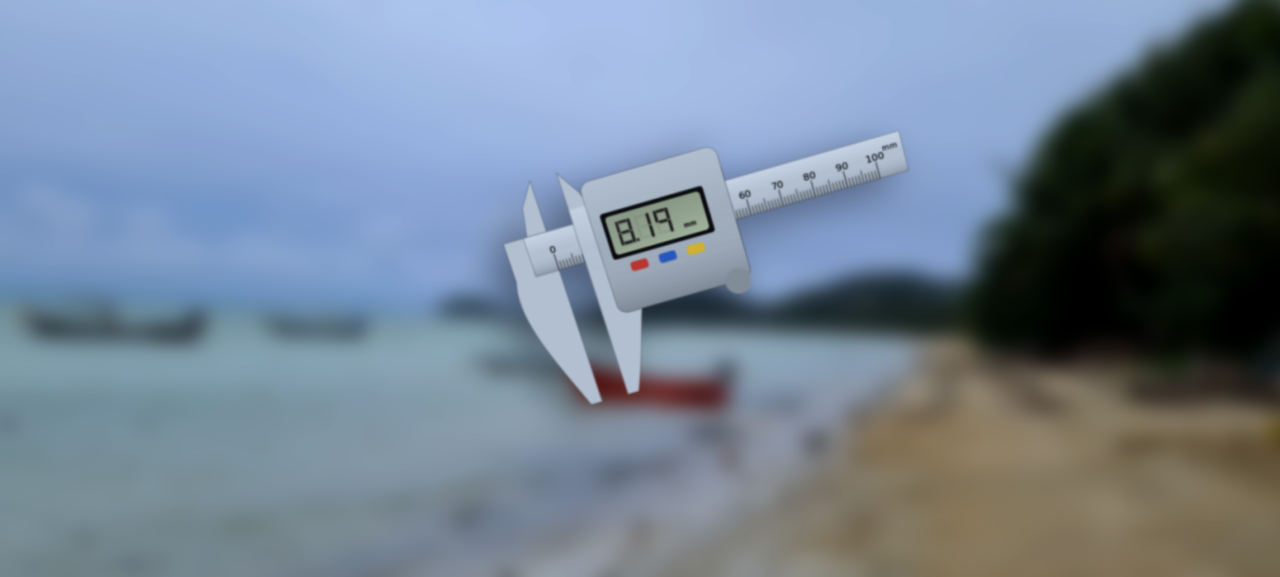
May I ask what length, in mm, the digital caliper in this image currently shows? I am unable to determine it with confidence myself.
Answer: 8.19 mm
